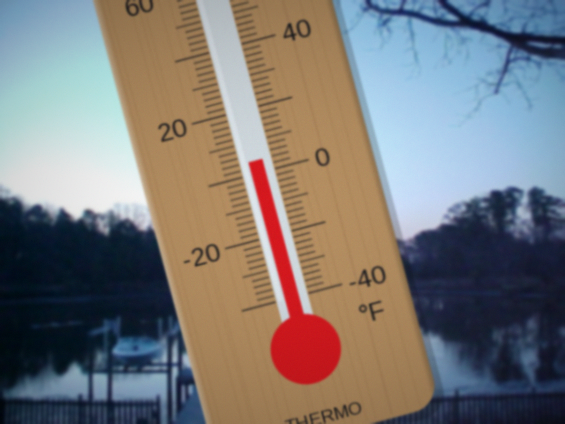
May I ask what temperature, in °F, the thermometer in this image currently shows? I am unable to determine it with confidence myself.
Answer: 4 °F
